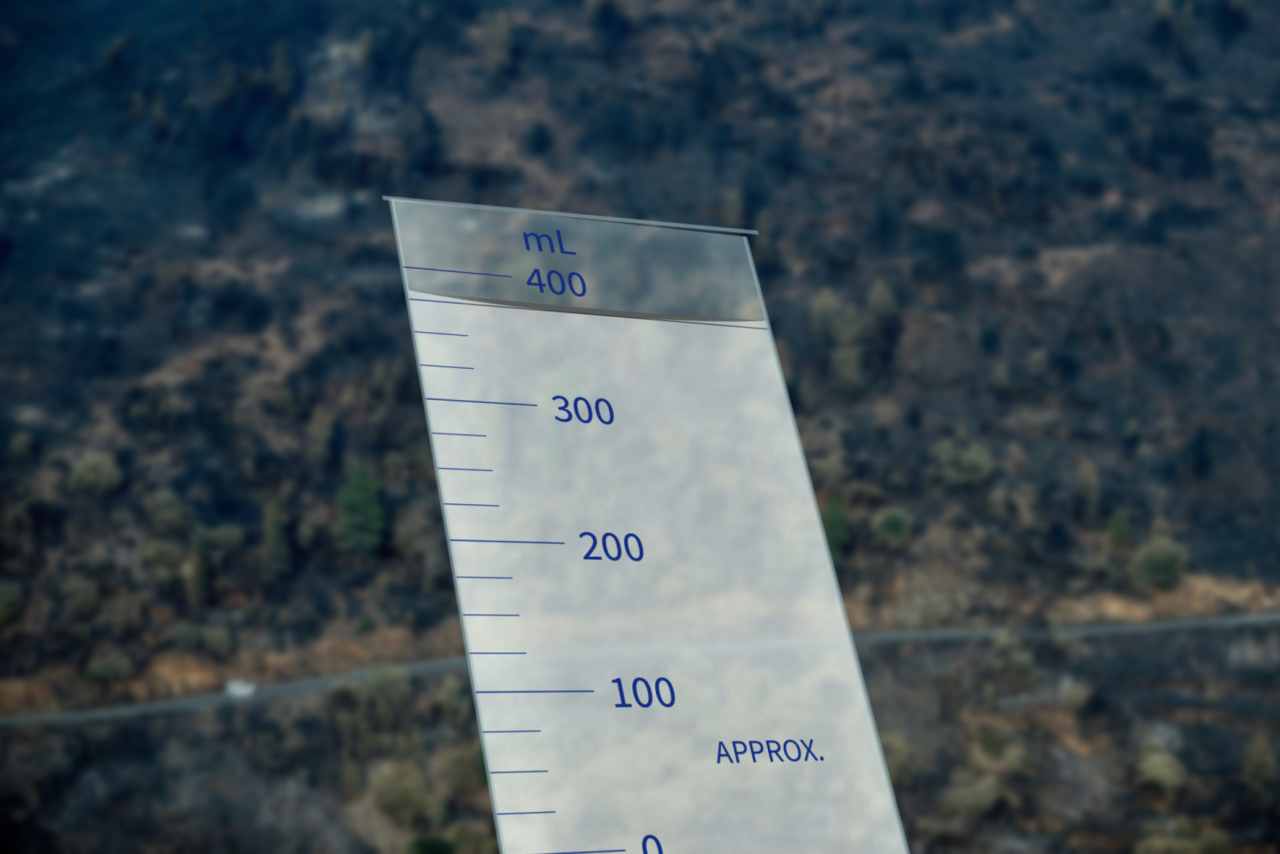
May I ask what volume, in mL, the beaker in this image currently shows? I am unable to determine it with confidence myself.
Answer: 375 mL
